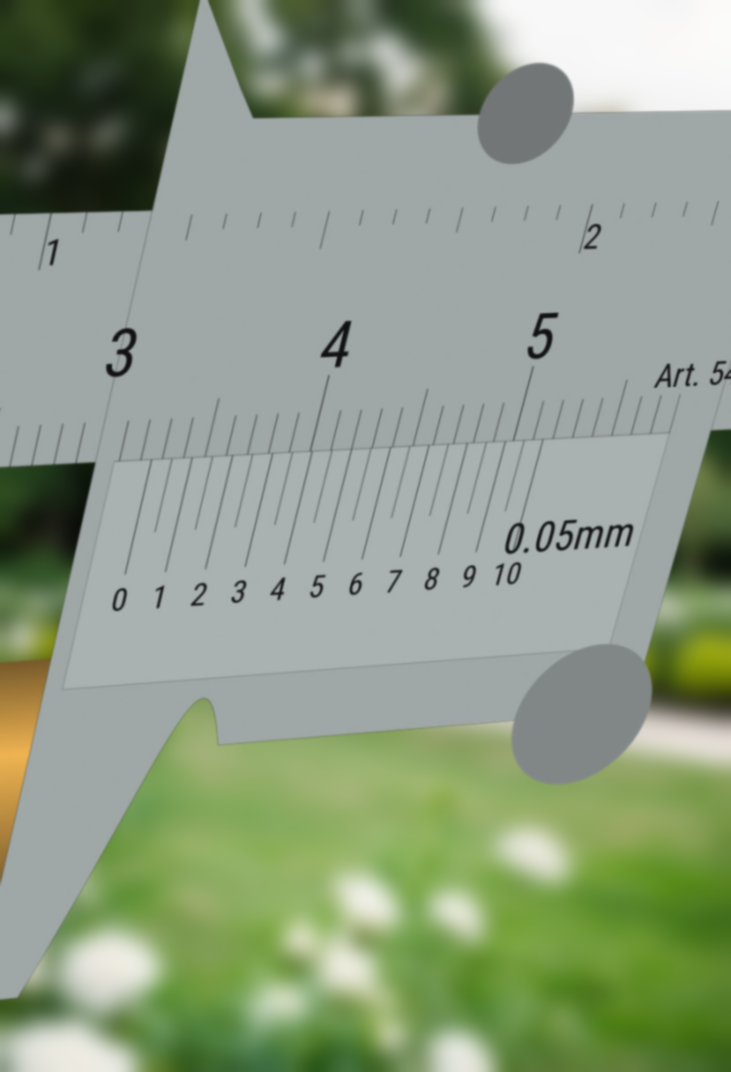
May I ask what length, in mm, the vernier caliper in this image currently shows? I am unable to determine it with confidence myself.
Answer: 32.5 mm
